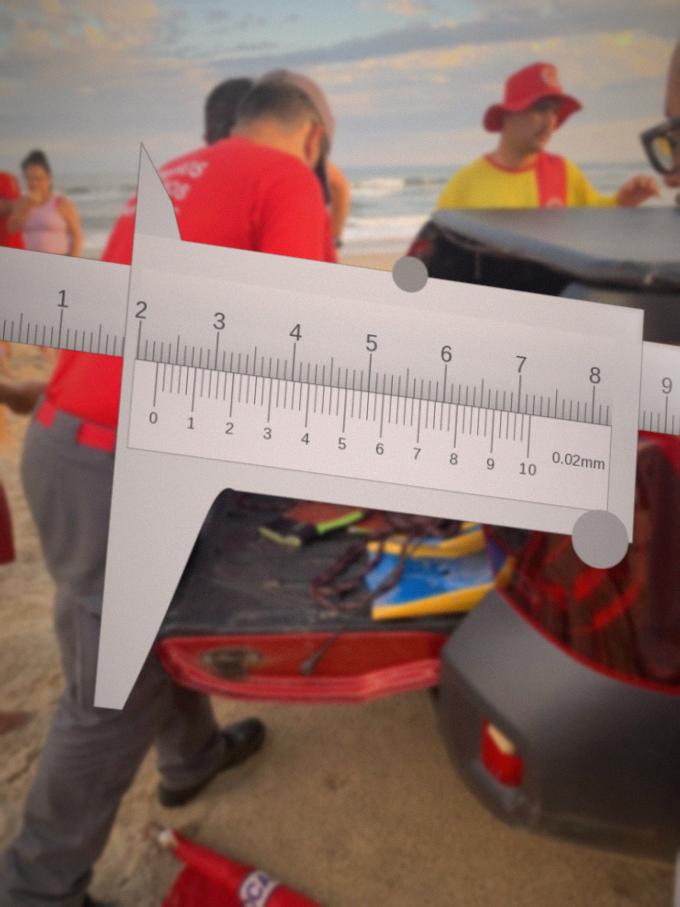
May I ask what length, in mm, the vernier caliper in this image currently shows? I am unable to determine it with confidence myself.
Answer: 22.6 mm
